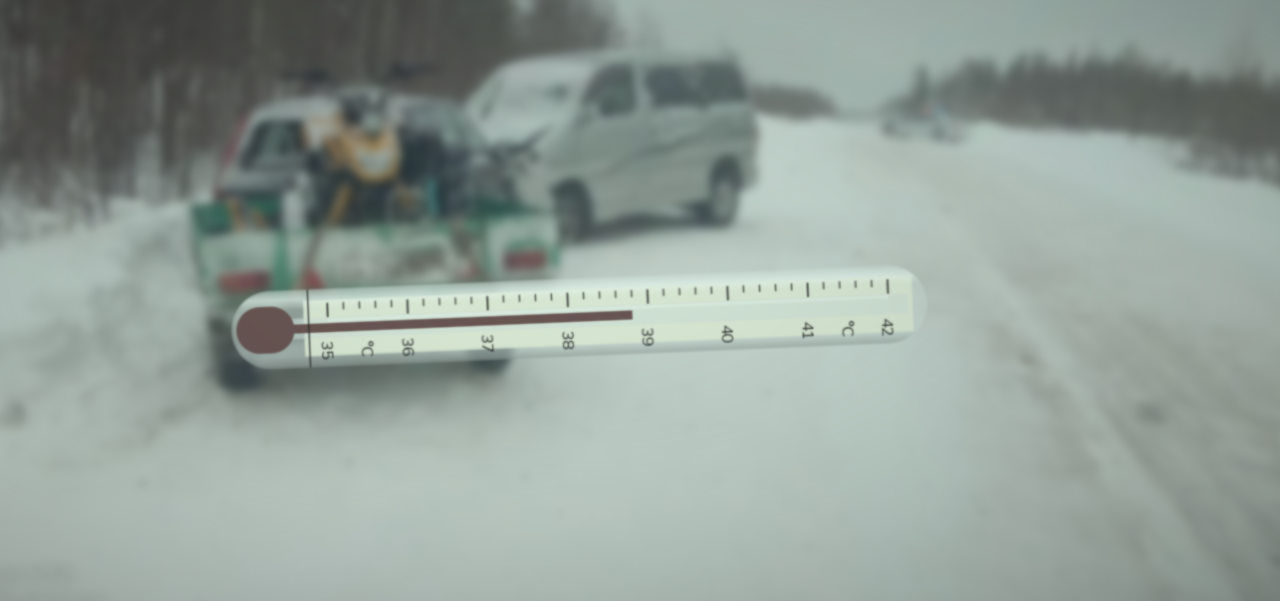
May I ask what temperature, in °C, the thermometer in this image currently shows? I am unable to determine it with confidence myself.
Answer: 38.8 °C
